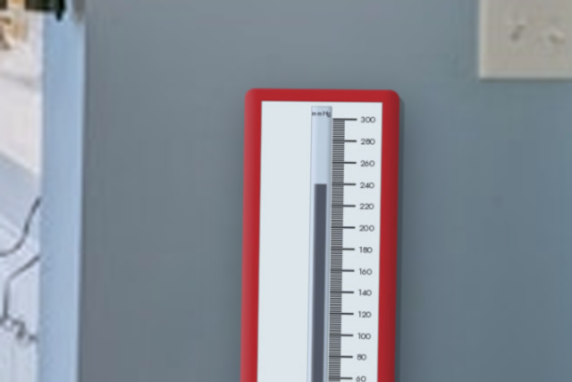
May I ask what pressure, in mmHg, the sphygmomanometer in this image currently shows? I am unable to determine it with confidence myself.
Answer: 240 mmHg
